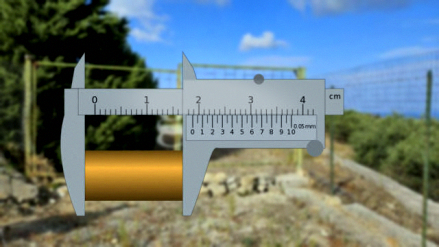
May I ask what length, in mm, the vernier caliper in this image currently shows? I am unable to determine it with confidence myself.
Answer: 18.8 mm
